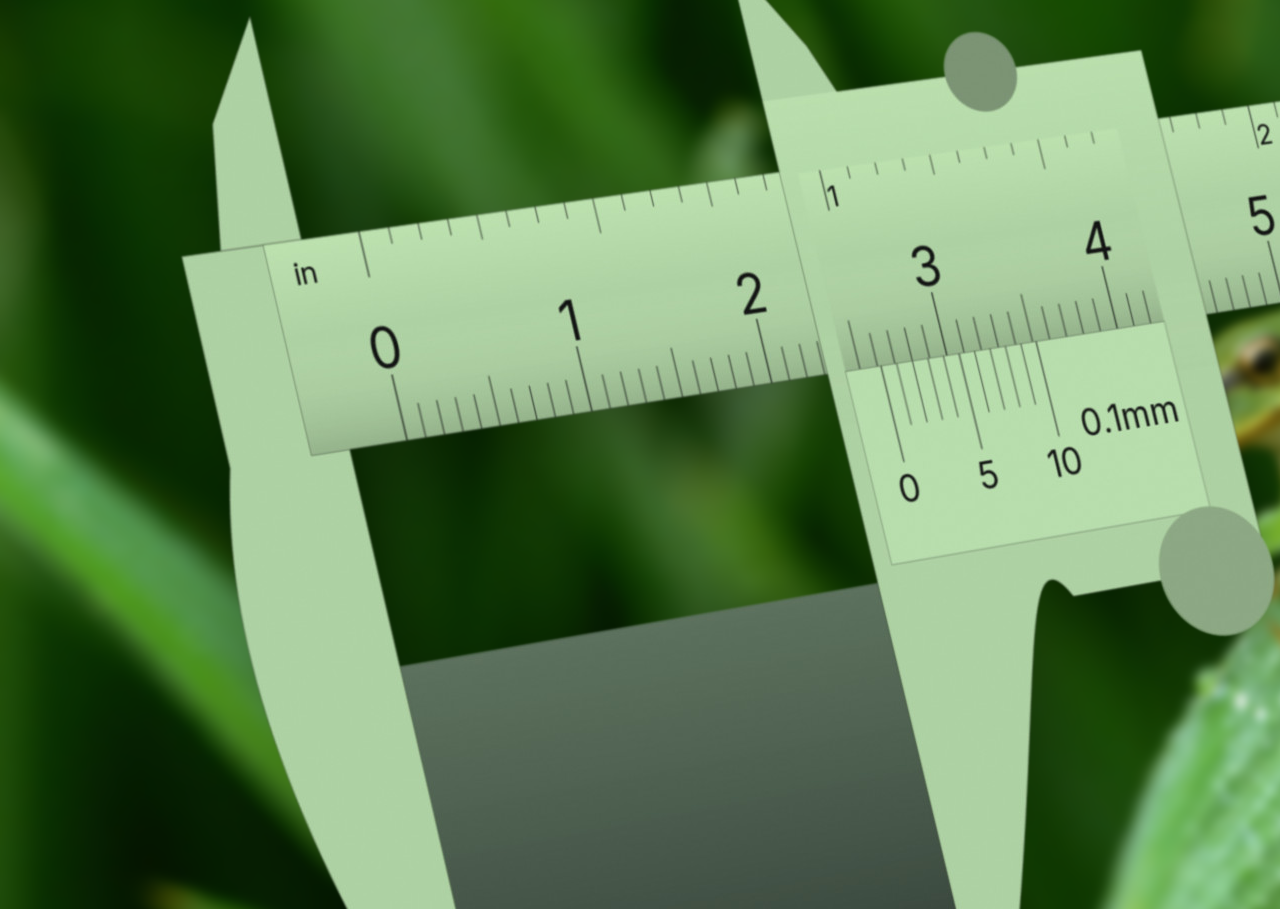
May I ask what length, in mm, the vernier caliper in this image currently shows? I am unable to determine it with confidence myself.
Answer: 26.2 mm
